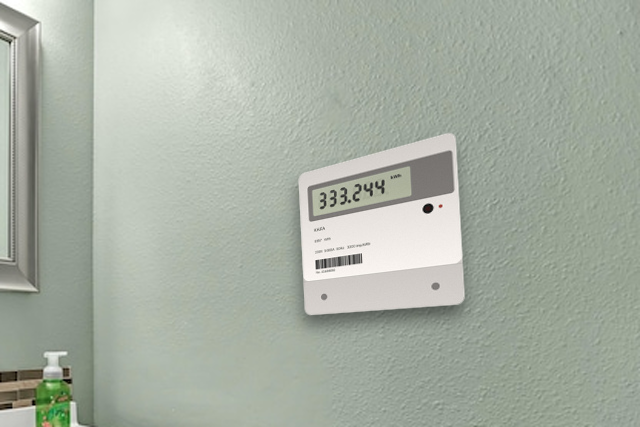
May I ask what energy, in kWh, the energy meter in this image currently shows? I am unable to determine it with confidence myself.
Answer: 333.244 kWh
